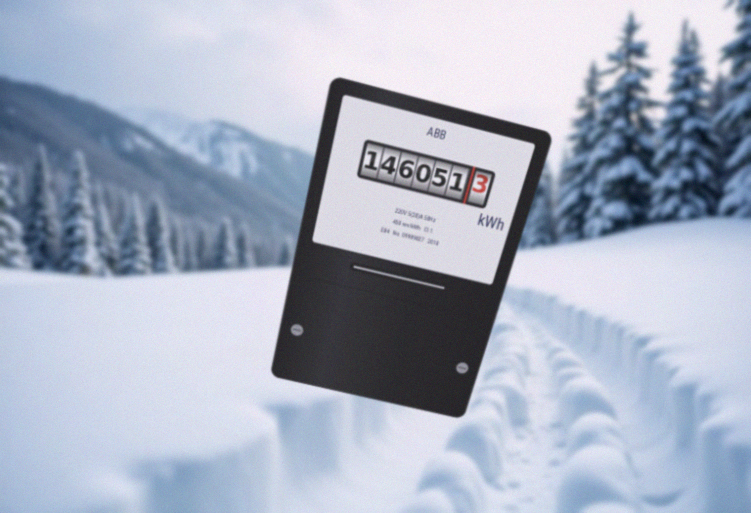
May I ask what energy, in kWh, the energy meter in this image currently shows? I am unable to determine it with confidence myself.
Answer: 146051.3 kWh
